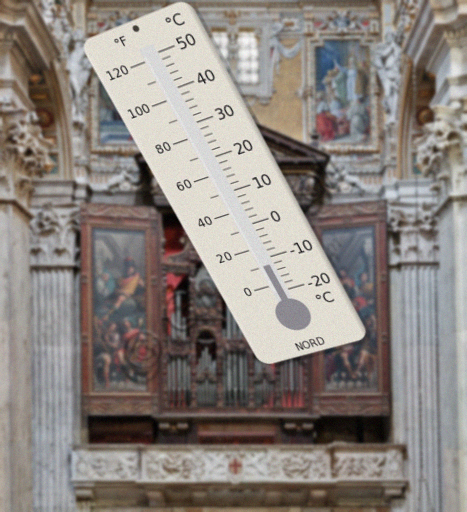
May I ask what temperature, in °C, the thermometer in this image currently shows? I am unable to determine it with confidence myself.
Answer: -12 °C
